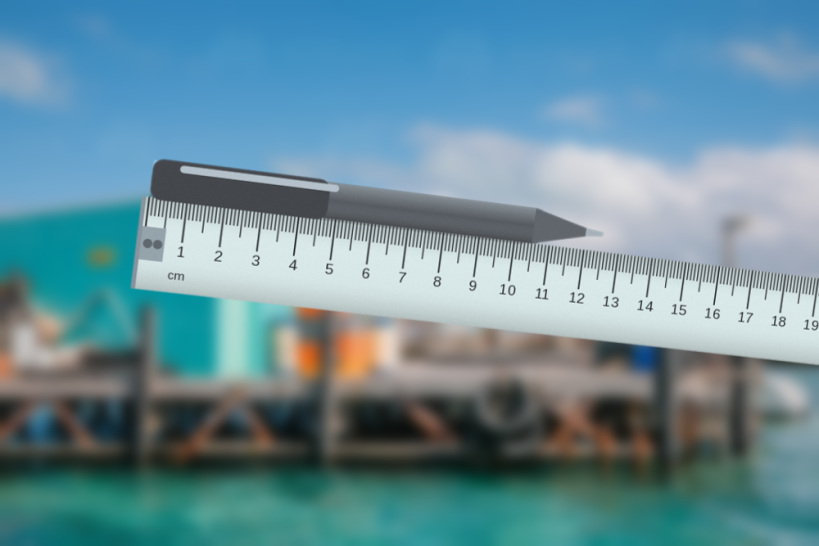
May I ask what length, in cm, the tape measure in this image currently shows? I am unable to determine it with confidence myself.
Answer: 12.5 cm
